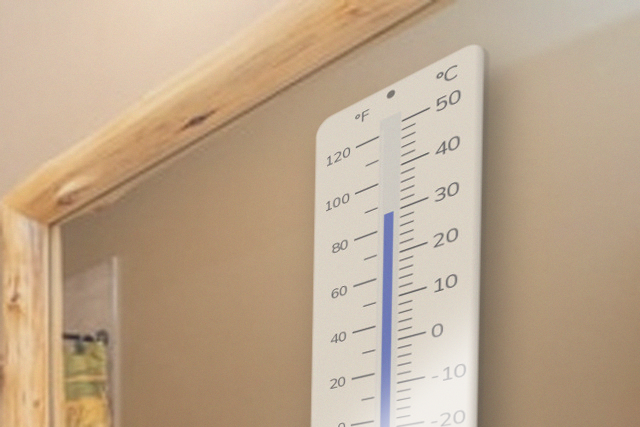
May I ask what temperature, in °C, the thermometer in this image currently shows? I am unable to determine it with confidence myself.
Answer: 30 °C
